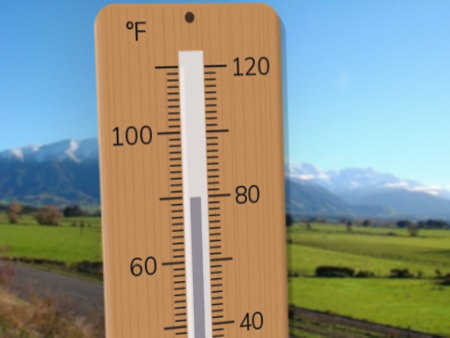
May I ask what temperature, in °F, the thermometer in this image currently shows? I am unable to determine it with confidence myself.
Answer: 80 °F
